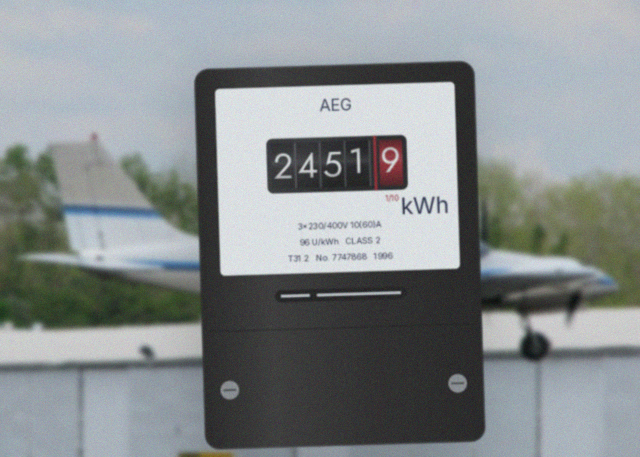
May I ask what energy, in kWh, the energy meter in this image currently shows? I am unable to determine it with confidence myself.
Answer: 2451.9 kWh
